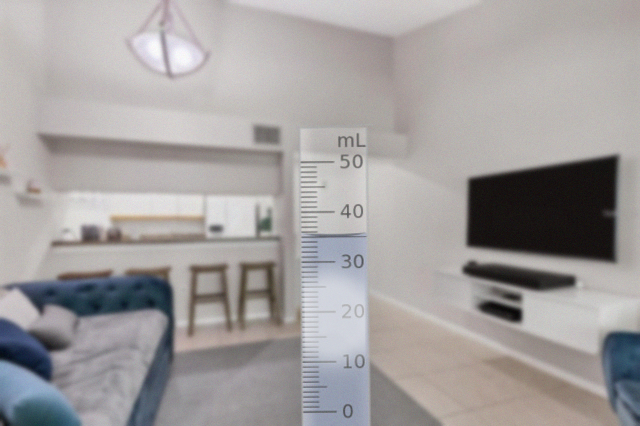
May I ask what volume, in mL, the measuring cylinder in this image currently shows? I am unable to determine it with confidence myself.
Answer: 35 mL
